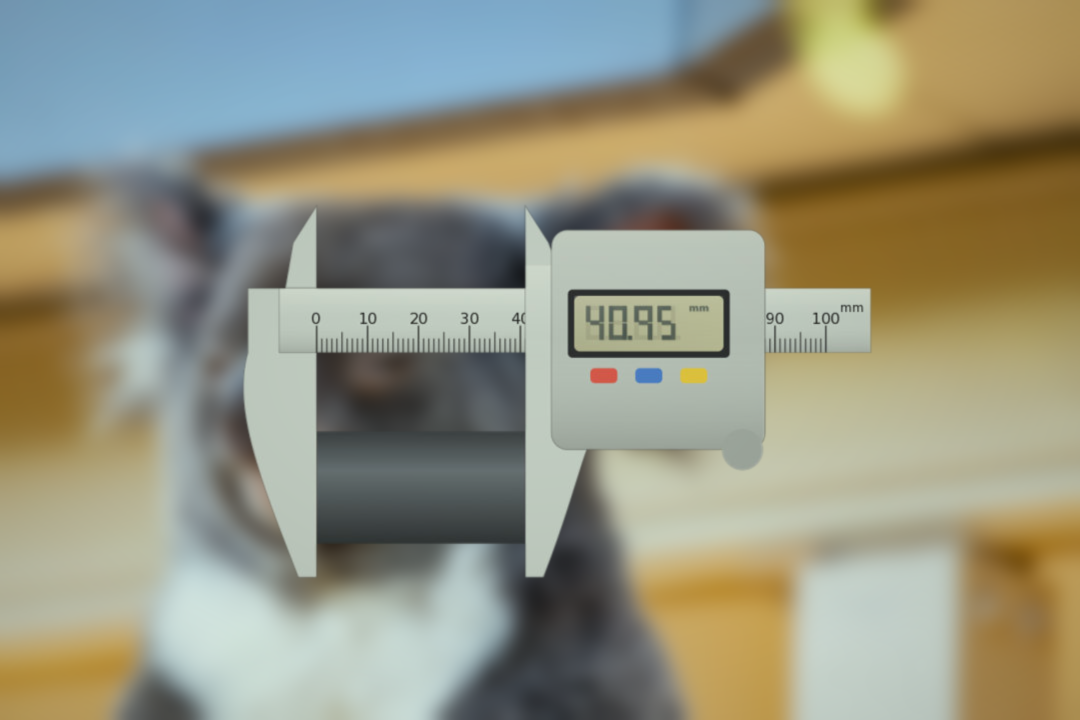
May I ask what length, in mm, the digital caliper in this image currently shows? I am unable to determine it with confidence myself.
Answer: 40.95 mm
